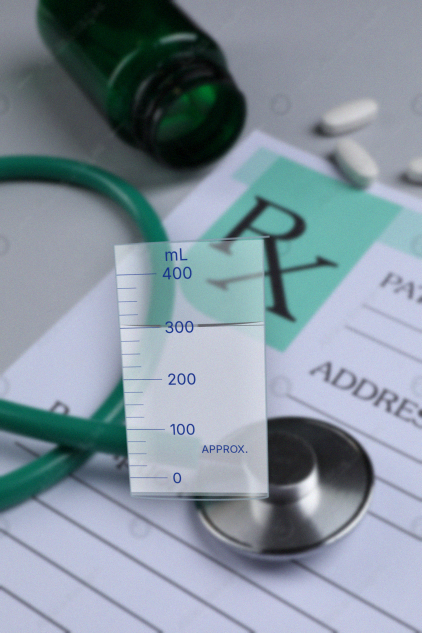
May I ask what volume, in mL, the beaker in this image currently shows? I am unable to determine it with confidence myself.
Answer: 300 mL
